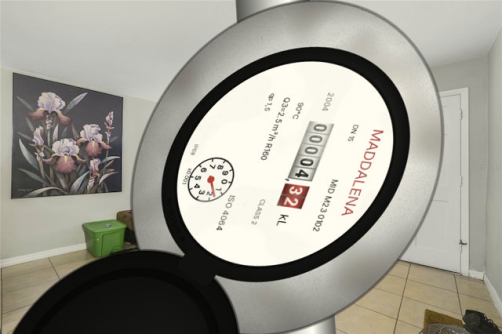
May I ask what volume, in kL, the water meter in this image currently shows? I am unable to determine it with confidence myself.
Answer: 4.321 kL
